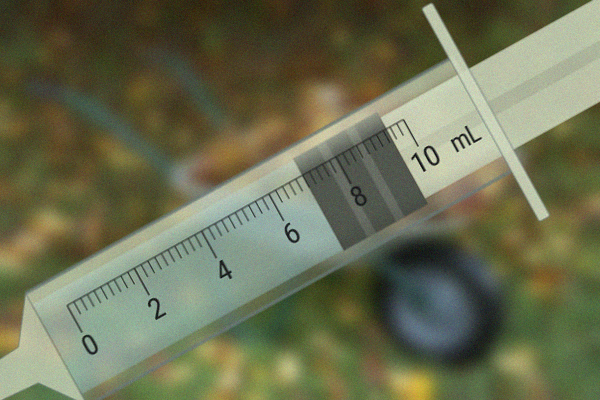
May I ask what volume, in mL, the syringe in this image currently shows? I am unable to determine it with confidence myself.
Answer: 7 mL
